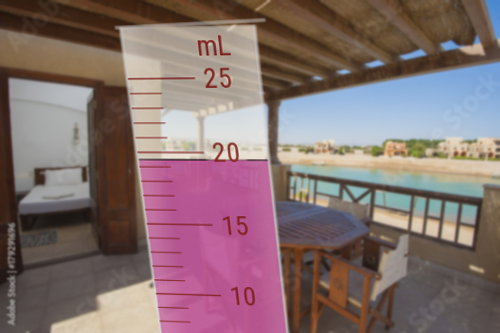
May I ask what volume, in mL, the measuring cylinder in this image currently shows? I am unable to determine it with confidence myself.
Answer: 19.5 mL
